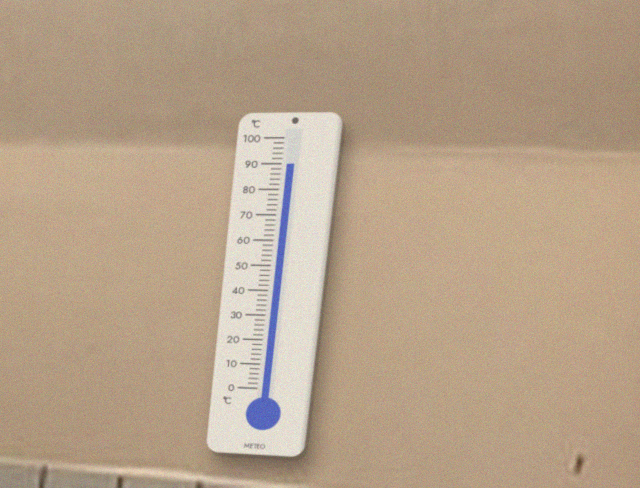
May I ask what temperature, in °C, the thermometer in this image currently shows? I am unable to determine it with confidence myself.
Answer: 90 °C
